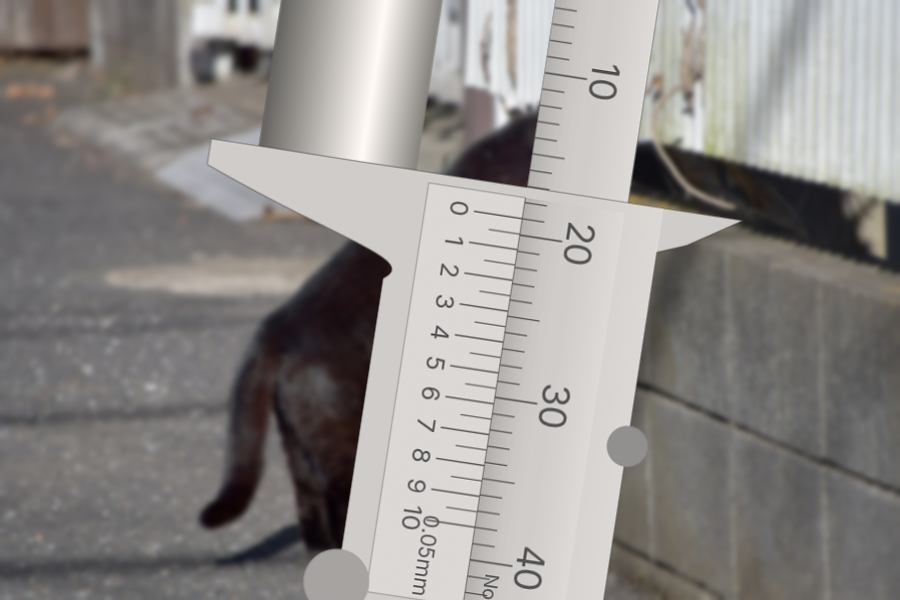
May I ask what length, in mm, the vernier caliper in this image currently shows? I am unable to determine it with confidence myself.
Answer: 19.0 mm
